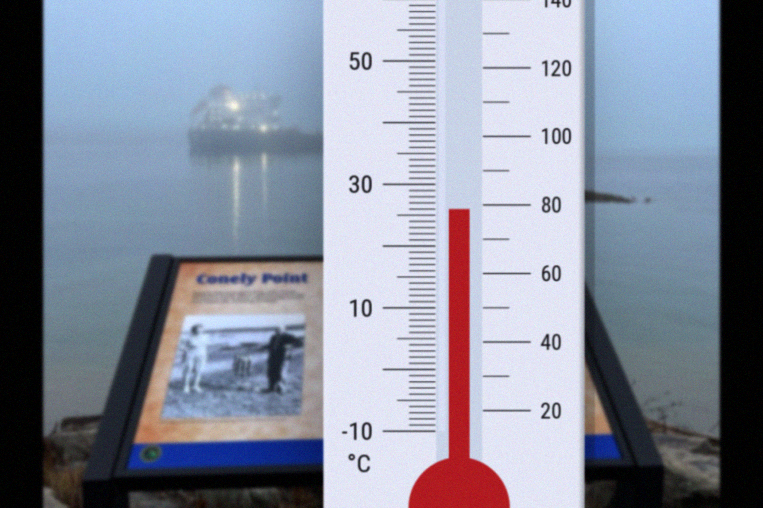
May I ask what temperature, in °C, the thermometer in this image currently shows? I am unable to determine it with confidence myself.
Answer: 26 °C
